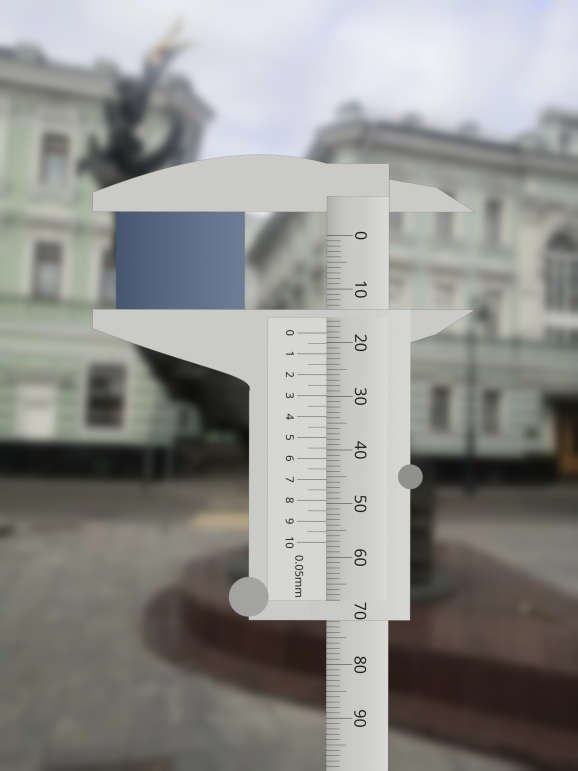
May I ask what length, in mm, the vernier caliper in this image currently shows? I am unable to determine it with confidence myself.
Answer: 18.2 mm
